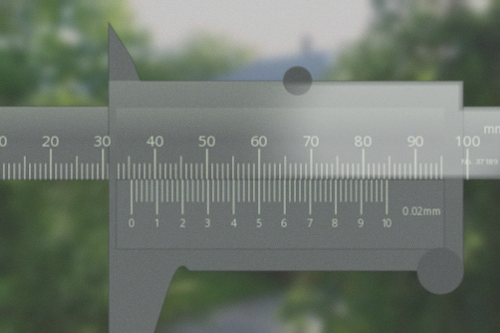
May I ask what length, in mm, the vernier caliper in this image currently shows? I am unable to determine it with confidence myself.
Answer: 35.5 mm
